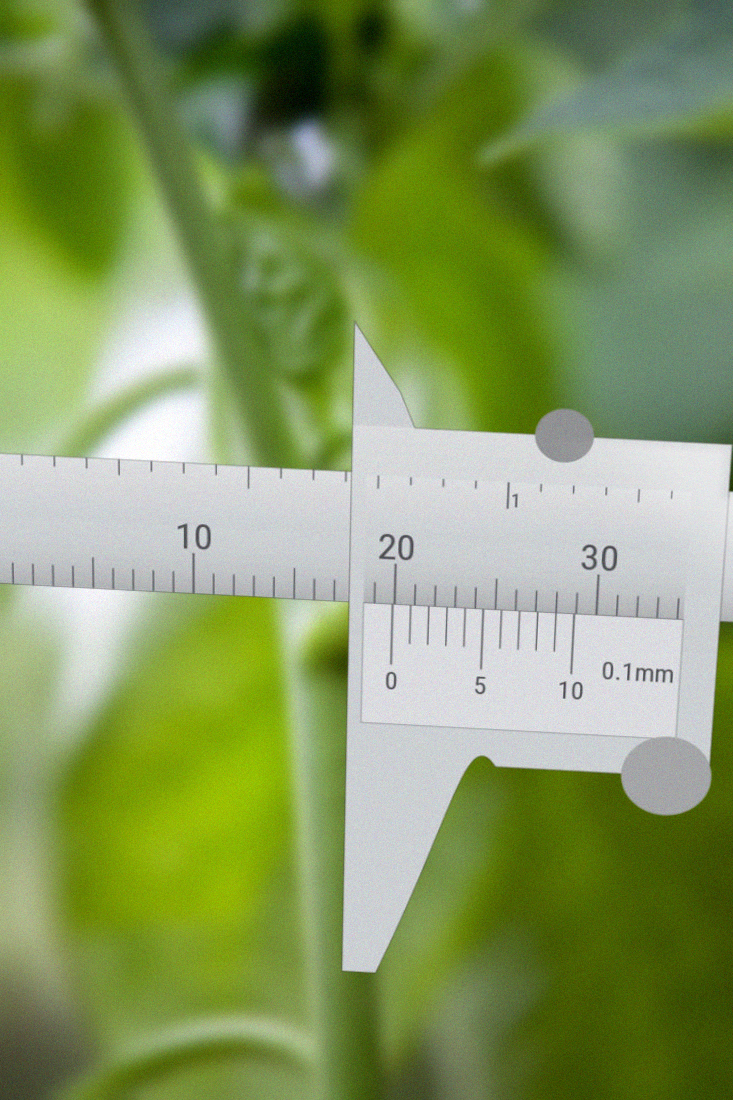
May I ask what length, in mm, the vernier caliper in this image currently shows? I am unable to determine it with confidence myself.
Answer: 19.9 mm
